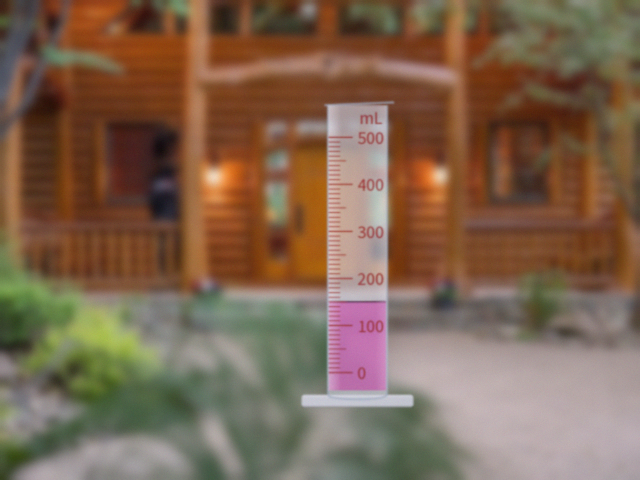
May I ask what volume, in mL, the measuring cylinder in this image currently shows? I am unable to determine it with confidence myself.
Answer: 150 mL
